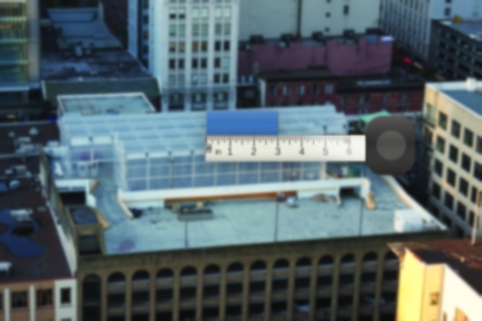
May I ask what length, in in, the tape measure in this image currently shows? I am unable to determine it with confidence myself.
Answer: 3 in
